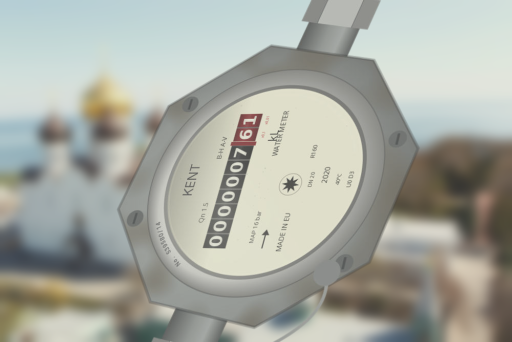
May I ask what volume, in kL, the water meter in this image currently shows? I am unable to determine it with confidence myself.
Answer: 7.61 kL
